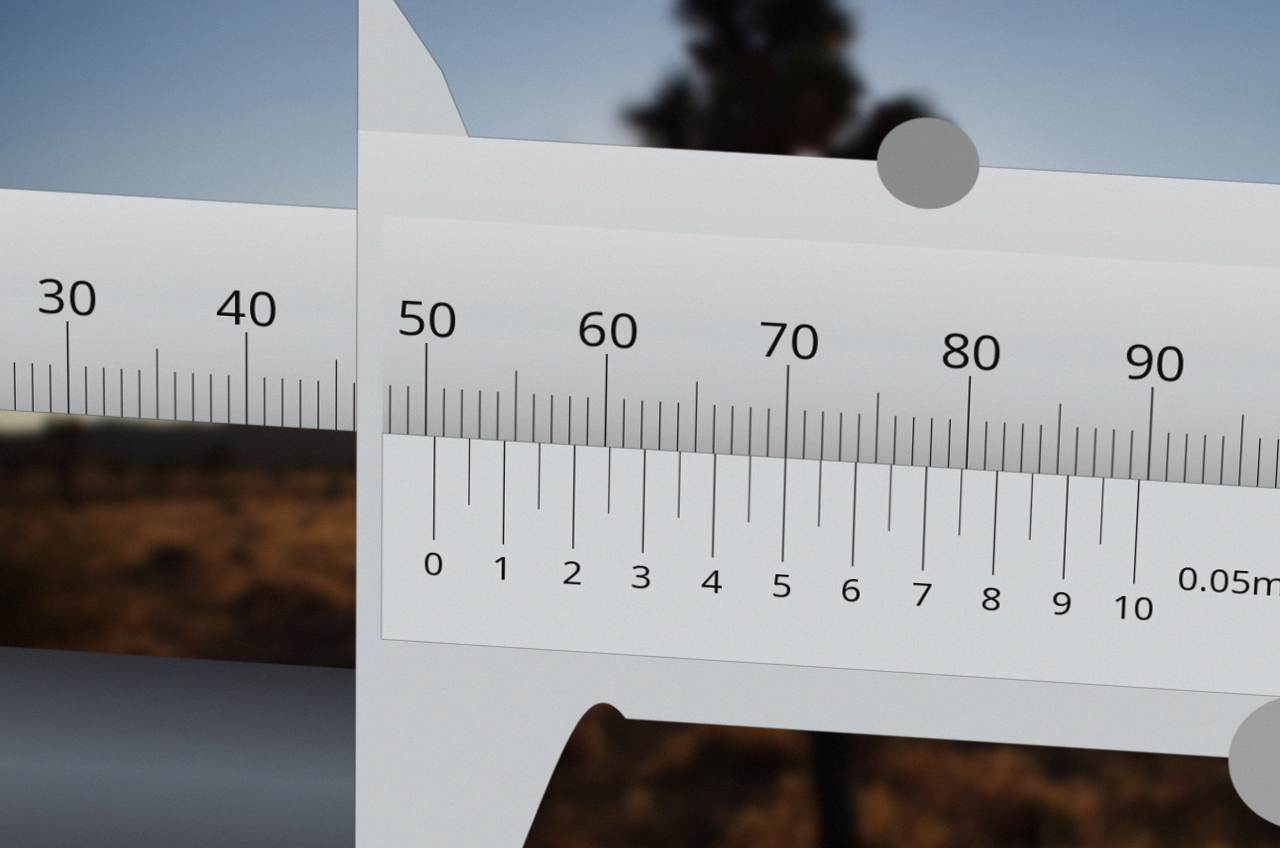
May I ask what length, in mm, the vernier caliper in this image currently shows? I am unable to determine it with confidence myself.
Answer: 50.5 mm
